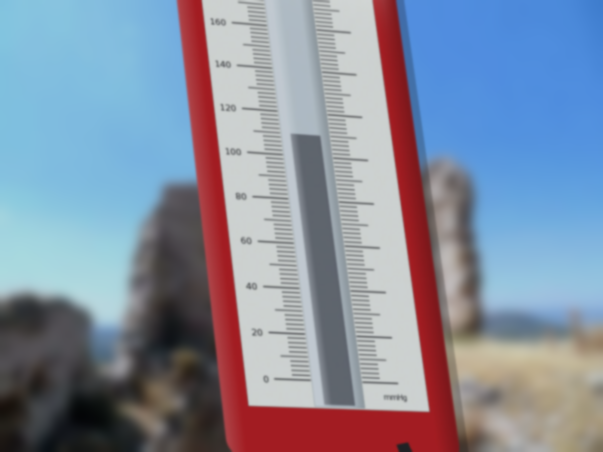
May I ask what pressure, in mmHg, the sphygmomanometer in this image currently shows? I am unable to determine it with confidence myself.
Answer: 110 mmHg
